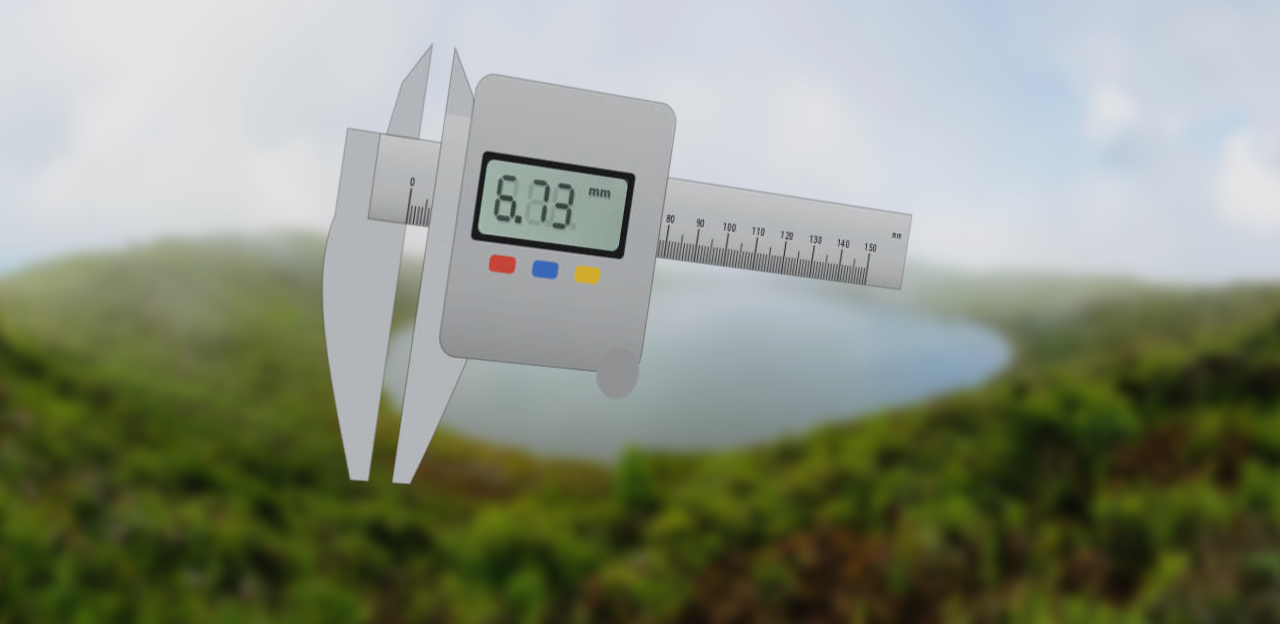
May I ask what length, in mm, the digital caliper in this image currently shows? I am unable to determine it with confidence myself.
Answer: 6.73 mm
